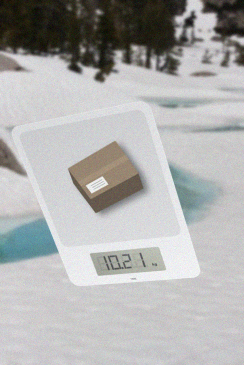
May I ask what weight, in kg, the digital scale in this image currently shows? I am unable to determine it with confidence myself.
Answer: 10.21 kg
